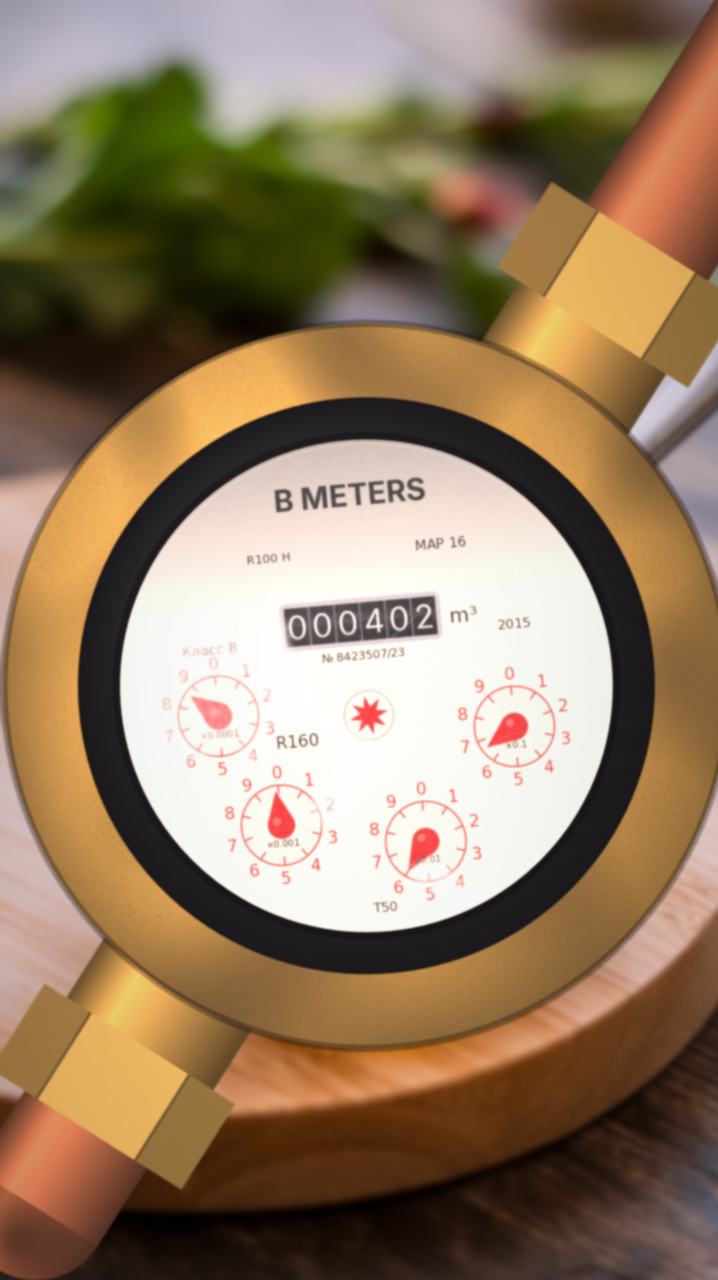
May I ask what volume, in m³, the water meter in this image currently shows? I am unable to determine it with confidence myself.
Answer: 402.6598 m³
